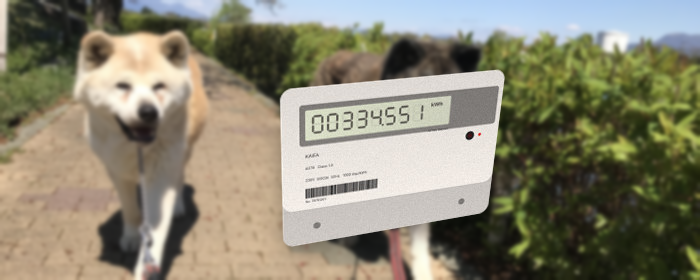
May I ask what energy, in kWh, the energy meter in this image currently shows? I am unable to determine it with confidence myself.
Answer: 334.551 kWh
